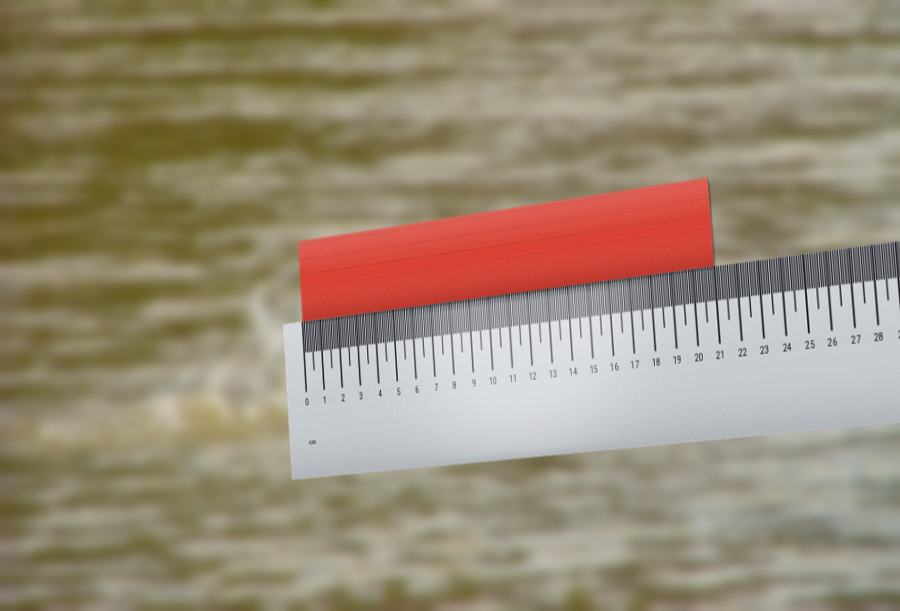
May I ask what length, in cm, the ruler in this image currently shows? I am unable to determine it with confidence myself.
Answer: 21 cm
